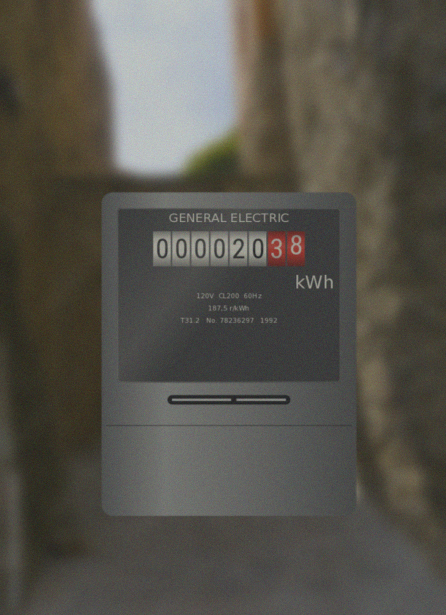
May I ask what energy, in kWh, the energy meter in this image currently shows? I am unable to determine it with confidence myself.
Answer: 20.38 kWh
